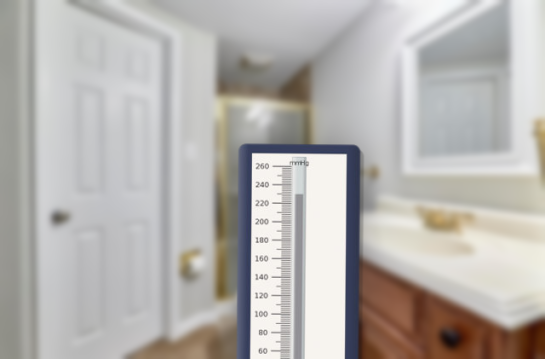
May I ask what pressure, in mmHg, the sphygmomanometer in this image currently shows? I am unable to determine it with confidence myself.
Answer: 230 mmHg
